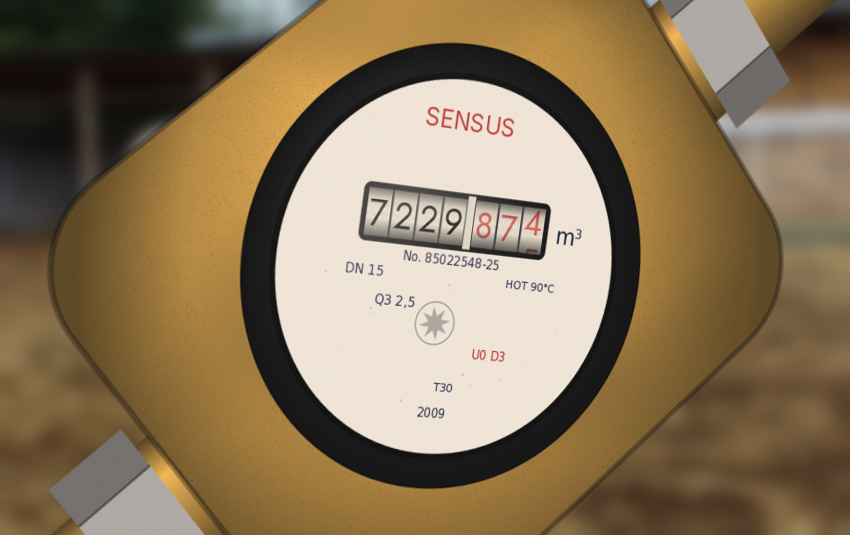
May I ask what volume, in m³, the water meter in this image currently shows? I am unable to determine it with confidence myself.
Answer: 7229.874 m³
